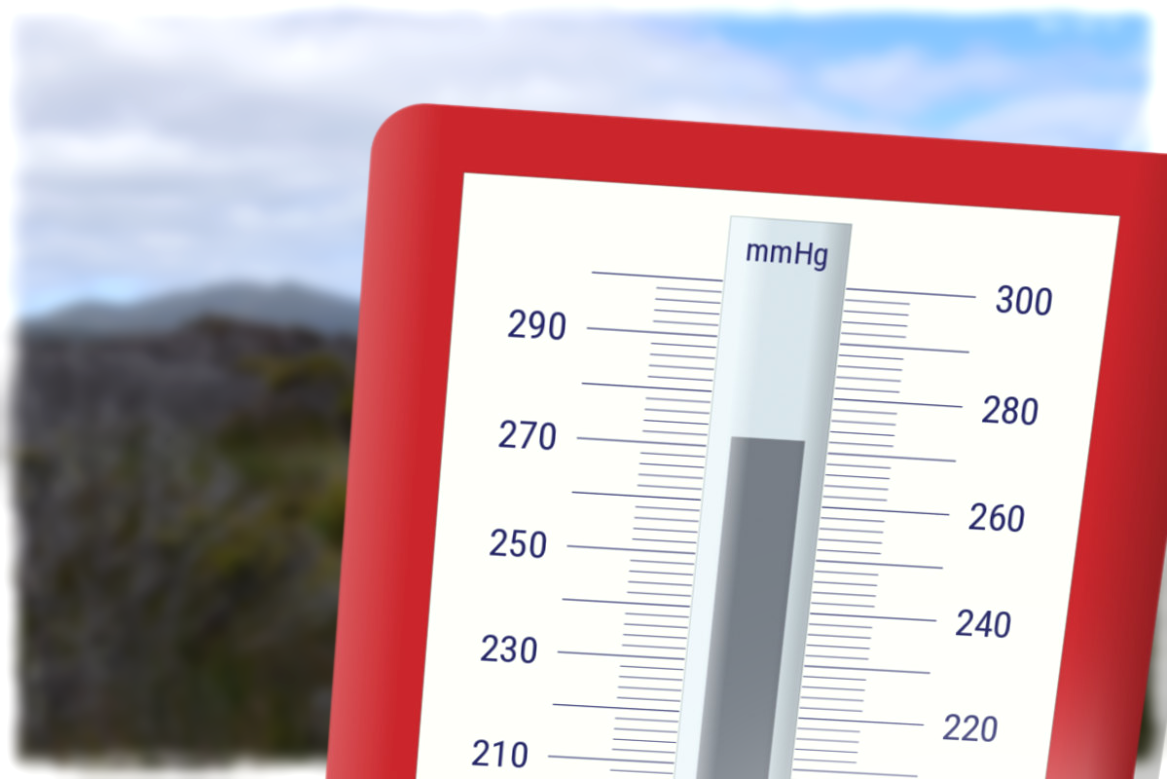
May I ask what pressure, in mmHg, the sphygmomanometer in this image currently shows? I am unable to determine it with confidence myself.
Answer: 272 mmHg
